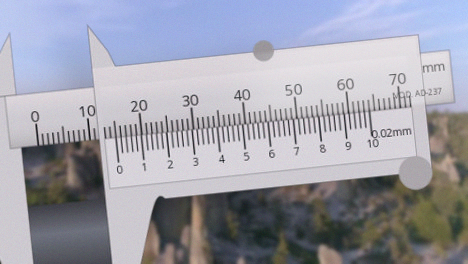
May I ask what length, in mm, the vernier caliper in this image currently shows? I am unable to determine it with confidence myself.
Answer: 15.0 mm
